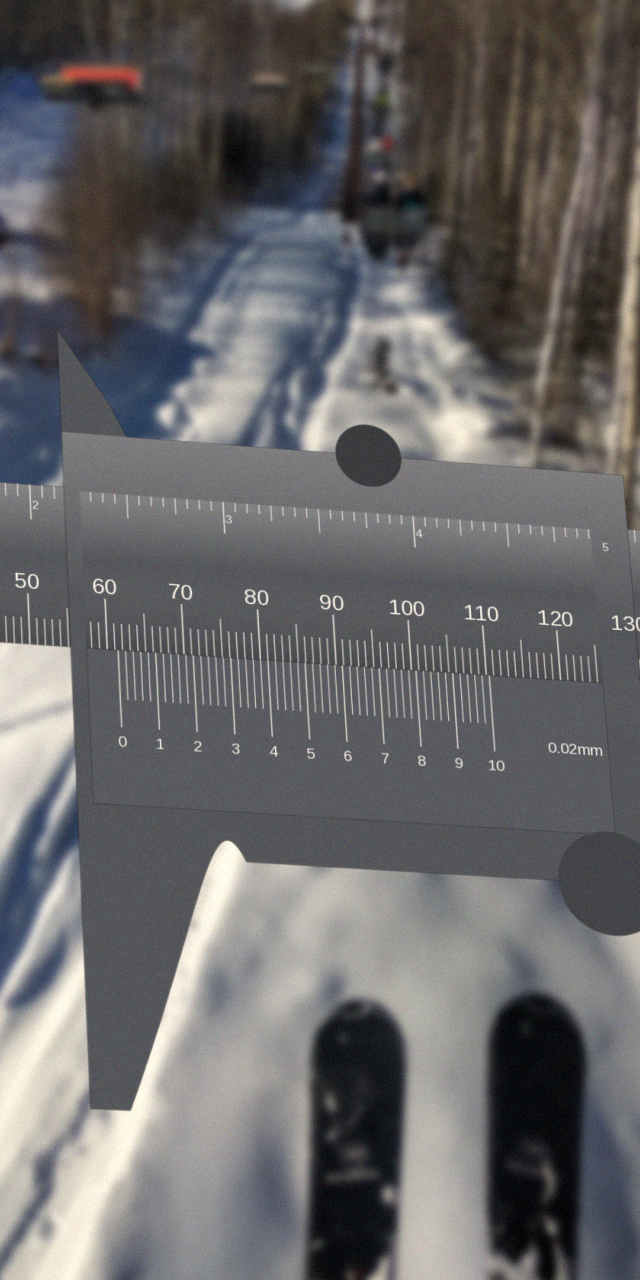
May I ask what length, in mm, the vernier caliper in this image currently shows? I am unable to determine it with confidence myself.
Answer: 61.4 mm
